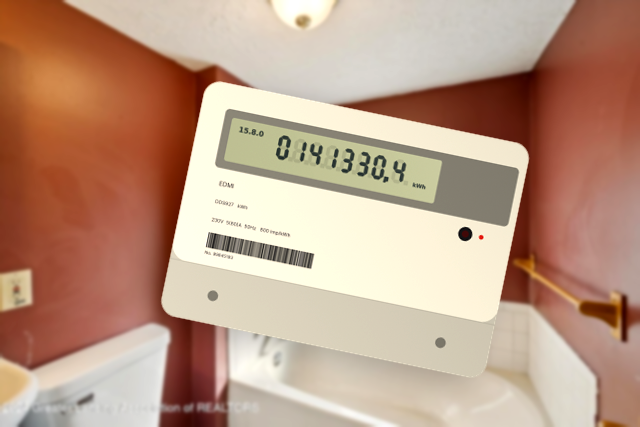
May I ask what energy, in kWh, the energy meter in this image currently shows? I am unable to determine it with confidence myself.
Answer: 141330.4 kWh
